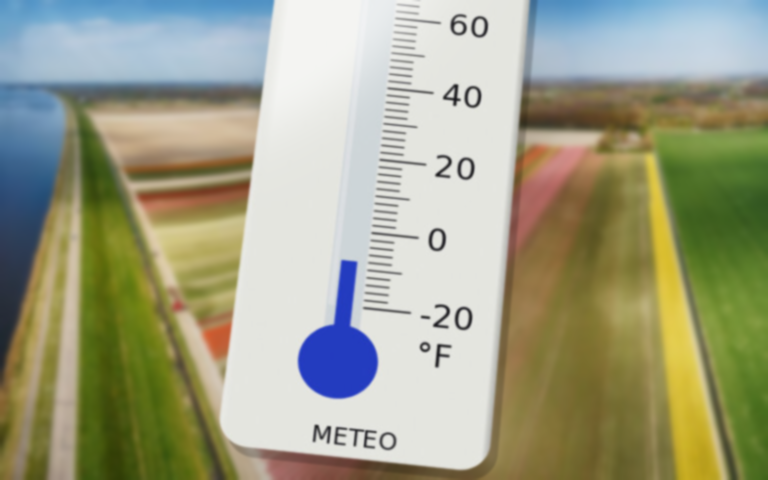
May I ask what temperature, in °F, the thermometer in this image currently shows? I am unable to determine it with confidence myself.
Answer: -8 °F
